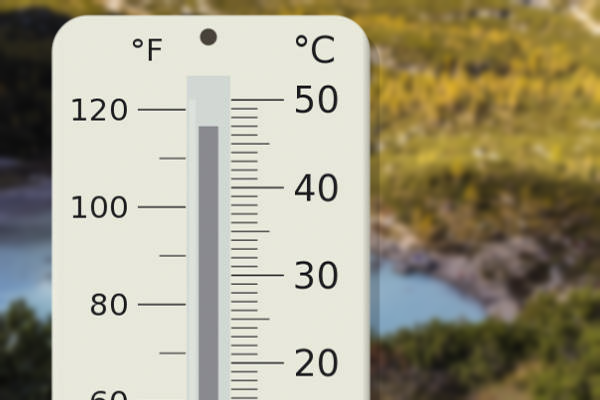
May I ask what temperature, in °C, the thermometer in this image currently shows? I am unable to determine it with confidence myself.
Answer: 47 °C
